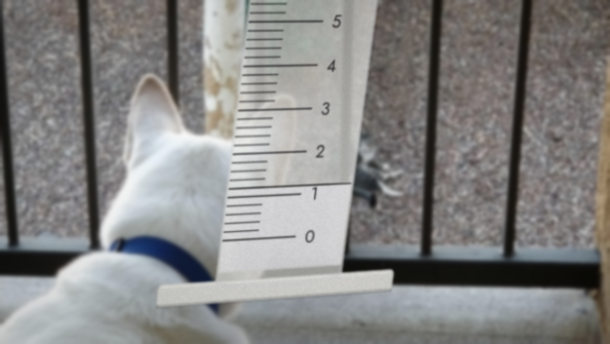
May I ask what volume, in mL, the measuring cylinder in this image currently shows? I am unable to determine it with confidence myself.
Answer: 1.2 mL
